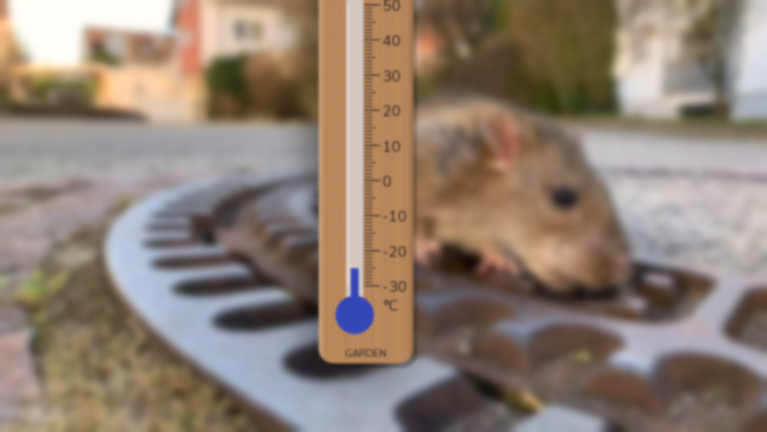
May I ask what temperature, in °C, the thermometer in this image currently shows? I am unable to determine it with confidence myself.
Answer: -25 °C
